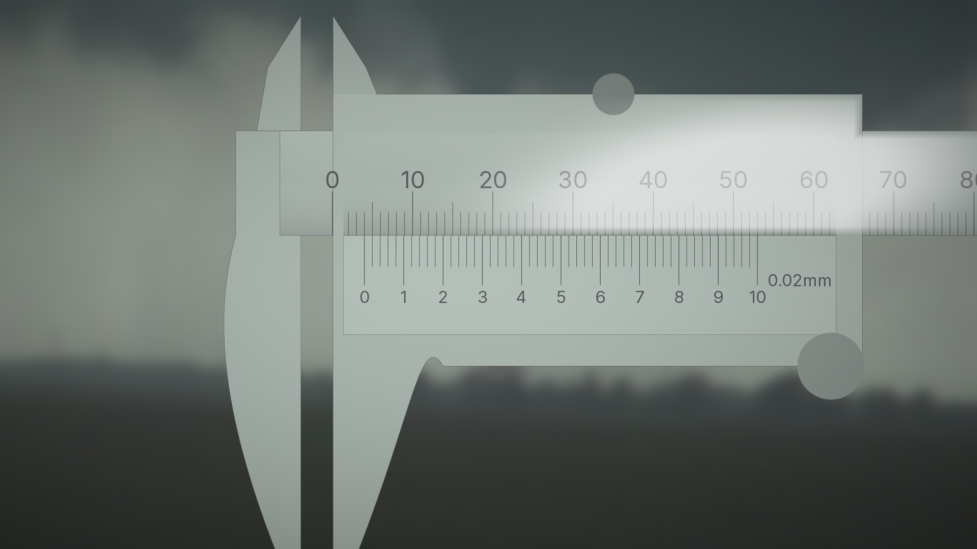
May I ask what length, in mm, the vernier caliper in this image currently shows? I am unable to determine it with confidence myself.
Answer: 4.0 mm
